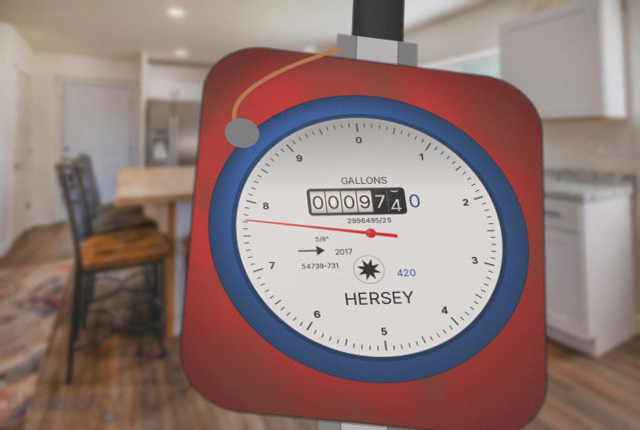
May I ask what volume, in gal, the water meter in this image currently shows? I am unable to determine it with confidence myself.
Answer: 9737.7 gal
